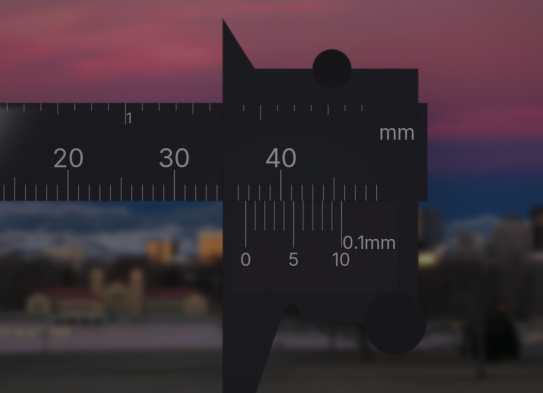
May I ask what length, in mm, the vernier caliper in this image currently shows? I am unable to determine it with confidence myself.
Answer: 36.7 mm
